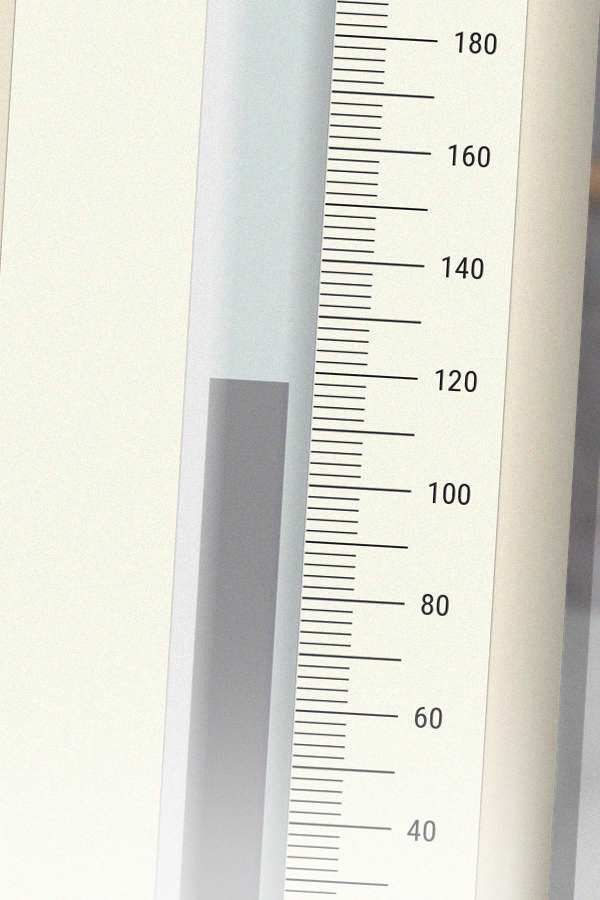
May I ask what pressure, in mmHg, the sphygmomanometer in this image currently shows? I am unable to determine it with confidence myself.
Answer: 118 mmHg
